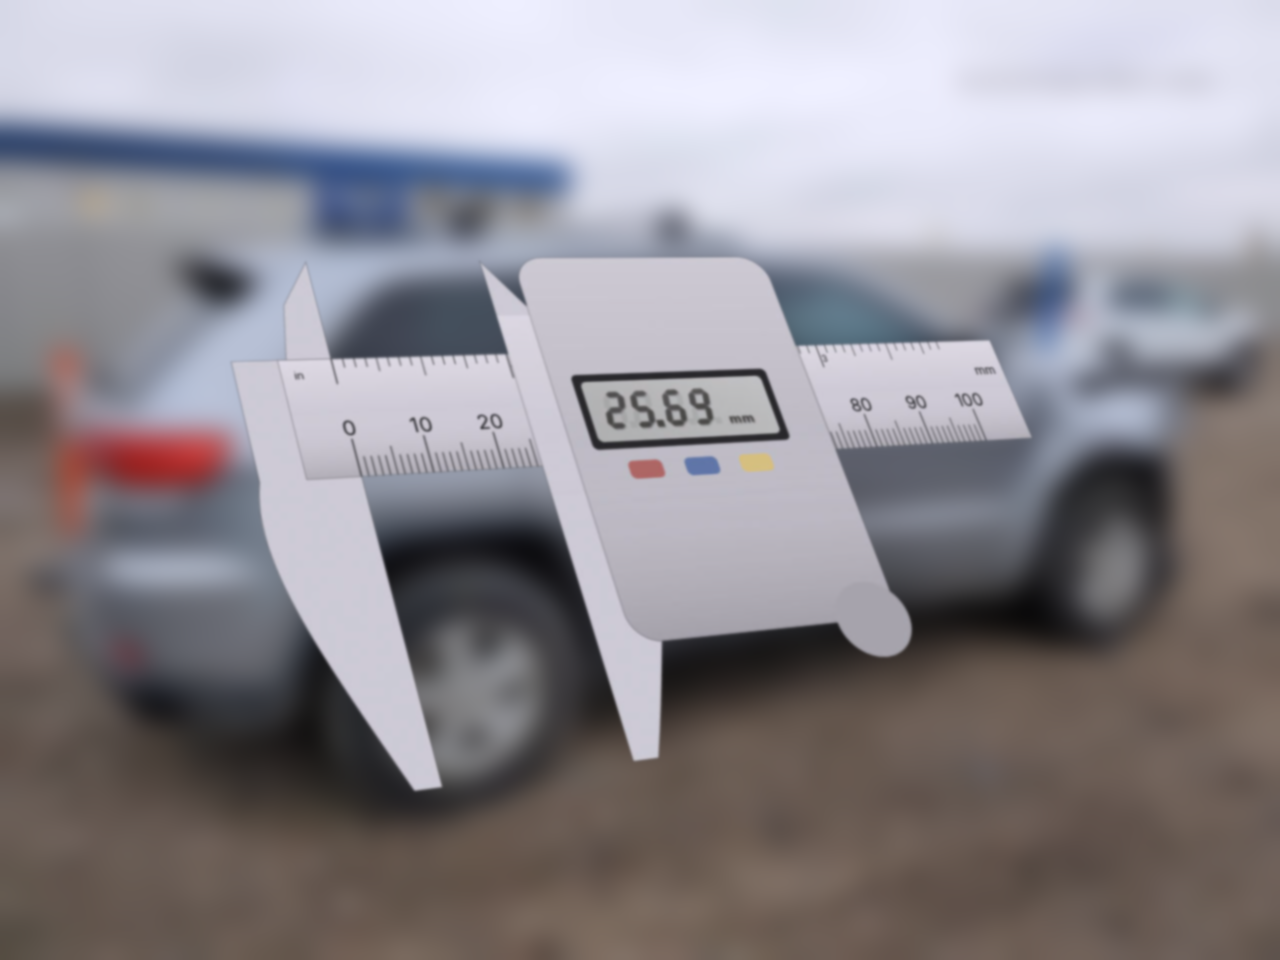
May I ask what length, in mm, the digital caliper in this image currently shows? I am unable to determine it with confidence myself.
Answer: 25.69 mm
